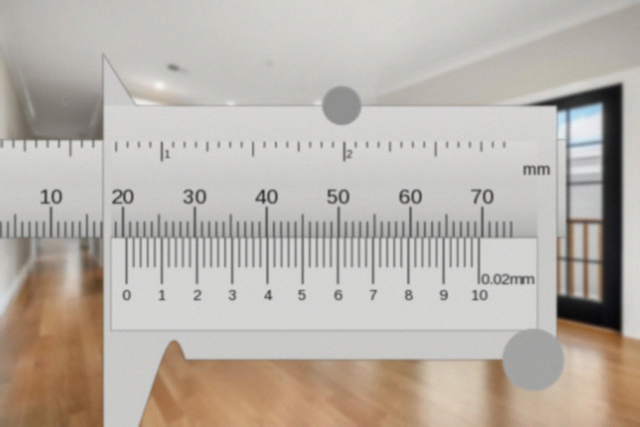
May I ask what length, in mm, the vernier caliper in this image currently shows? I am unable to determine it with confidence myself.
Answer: 20.5 mm
